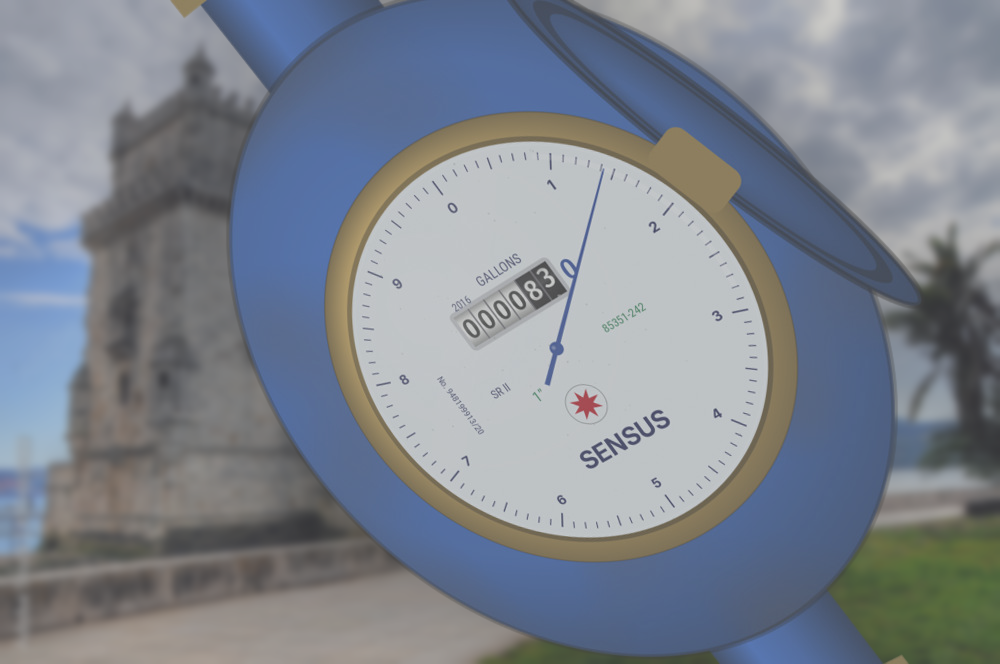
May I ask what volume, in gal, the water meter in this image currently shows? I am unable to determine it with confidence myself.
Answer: 831.4 gal
